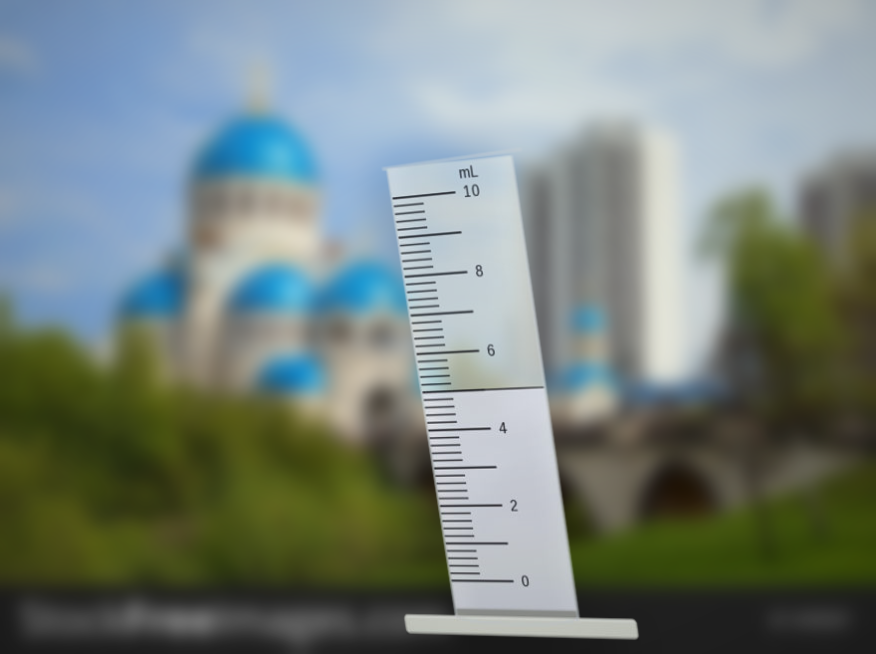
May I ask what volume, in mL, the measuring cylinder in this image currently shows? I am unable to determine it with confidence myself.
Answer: 5 mL
